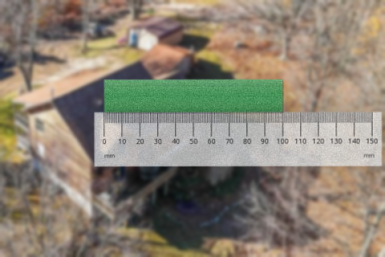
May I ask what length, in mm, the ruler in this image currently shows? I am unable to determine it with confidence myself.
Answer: 100 mm
